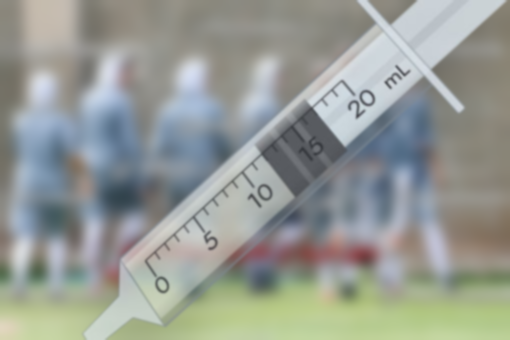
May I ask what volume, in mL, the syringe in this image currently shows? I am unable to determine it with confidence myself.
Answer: 12 mL
